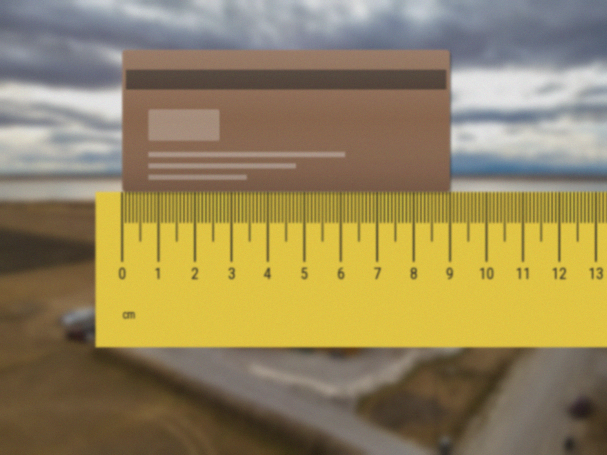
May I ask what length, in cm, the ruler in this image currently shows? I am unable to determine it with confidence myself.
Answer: 9 cm
